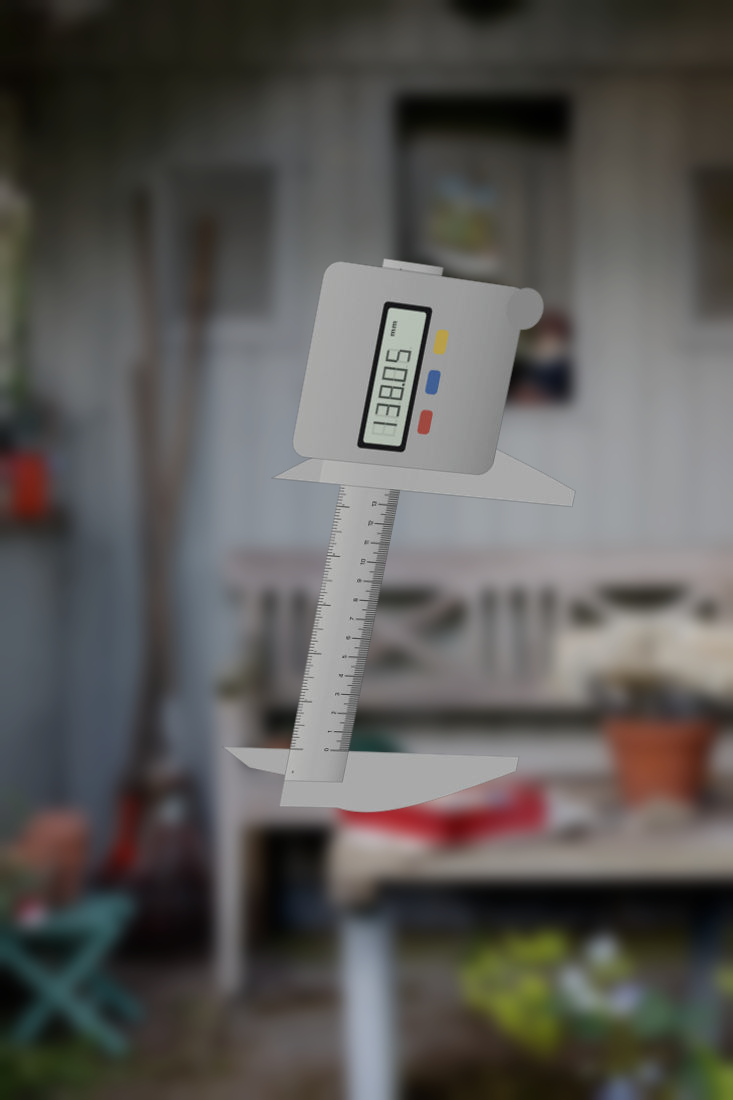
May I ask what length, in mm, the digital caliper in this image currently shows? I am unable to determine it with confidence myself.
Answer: 138.05 mm
